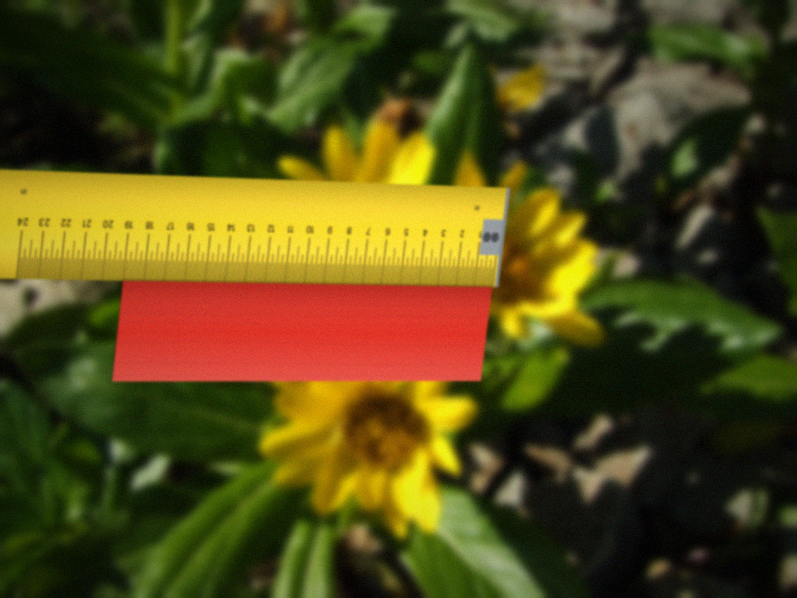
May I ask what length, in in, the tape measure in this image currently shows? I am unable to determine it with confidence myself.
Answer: 19 in
